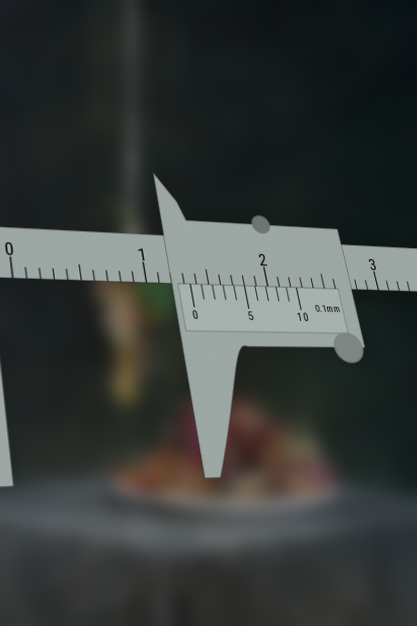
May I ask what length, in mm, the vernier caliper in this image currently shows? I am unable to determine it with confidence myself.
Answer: 13.5 mm
